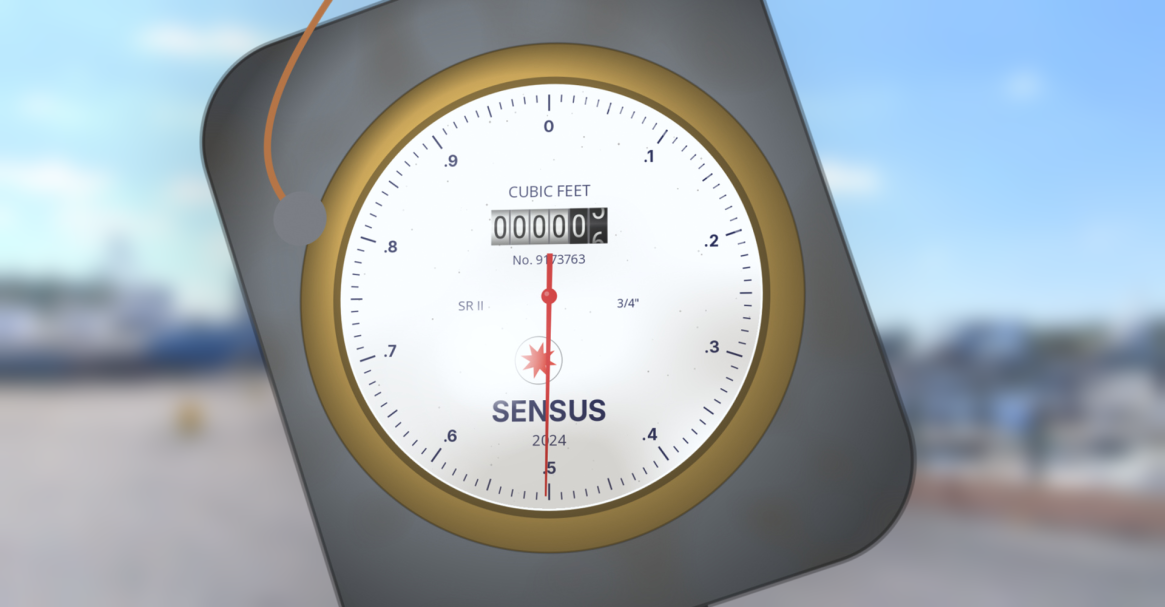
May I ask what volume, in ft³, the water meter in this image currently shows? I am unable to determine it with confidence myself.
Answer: 5.50 ft³
